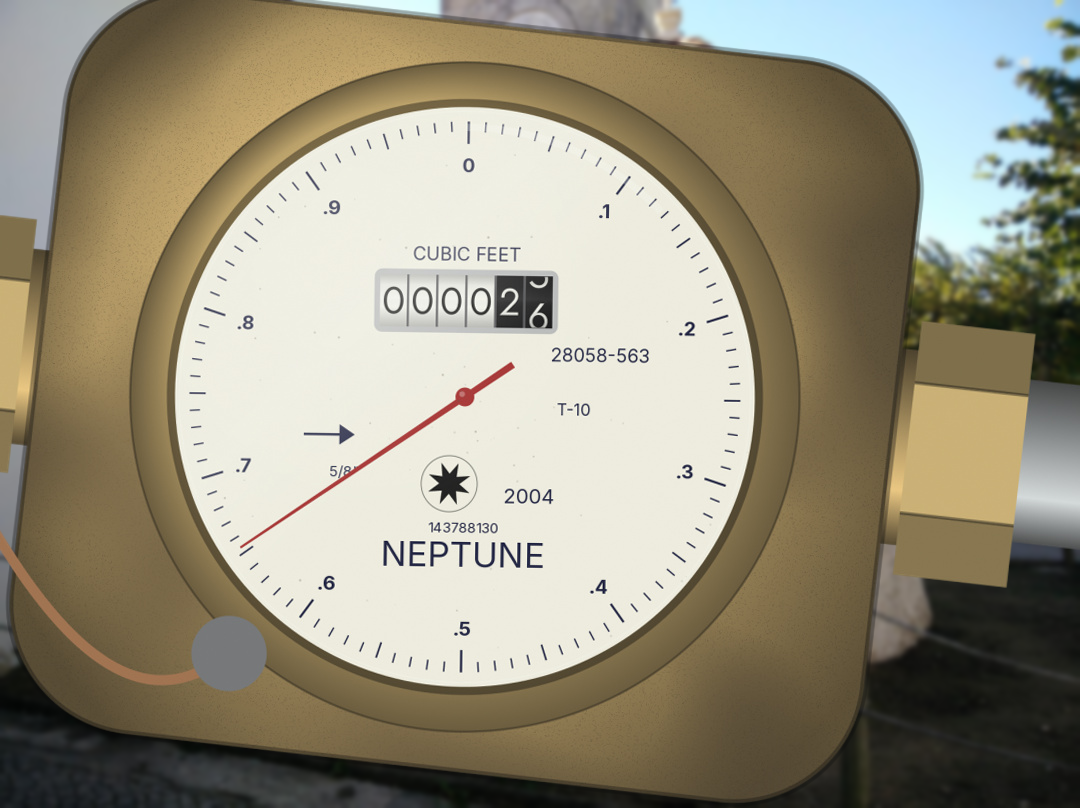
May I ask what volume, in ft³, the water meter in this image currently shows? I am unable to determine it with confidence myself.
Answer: 25.65 ft³
